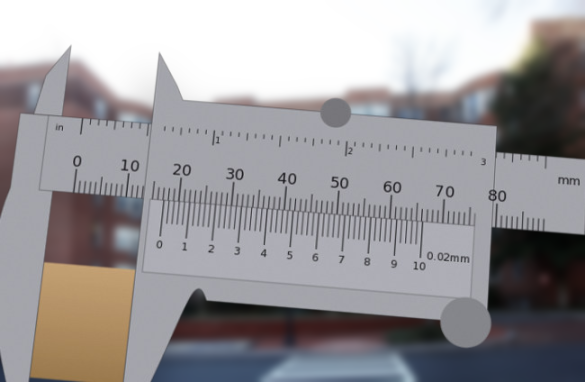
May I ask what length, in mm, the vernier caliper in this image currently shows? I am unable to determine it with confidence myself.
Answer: 17.2 mm
